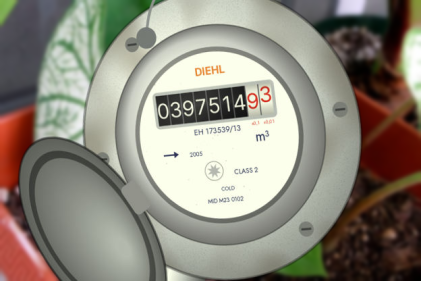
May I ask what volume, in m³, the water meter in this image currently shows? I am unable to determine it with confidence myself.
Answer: 397514.93 m³
